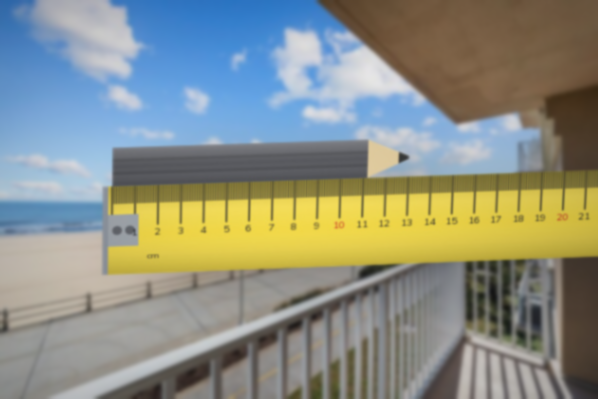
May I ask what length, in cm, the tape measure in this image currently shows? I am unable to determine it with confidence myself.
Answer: 13 cm
